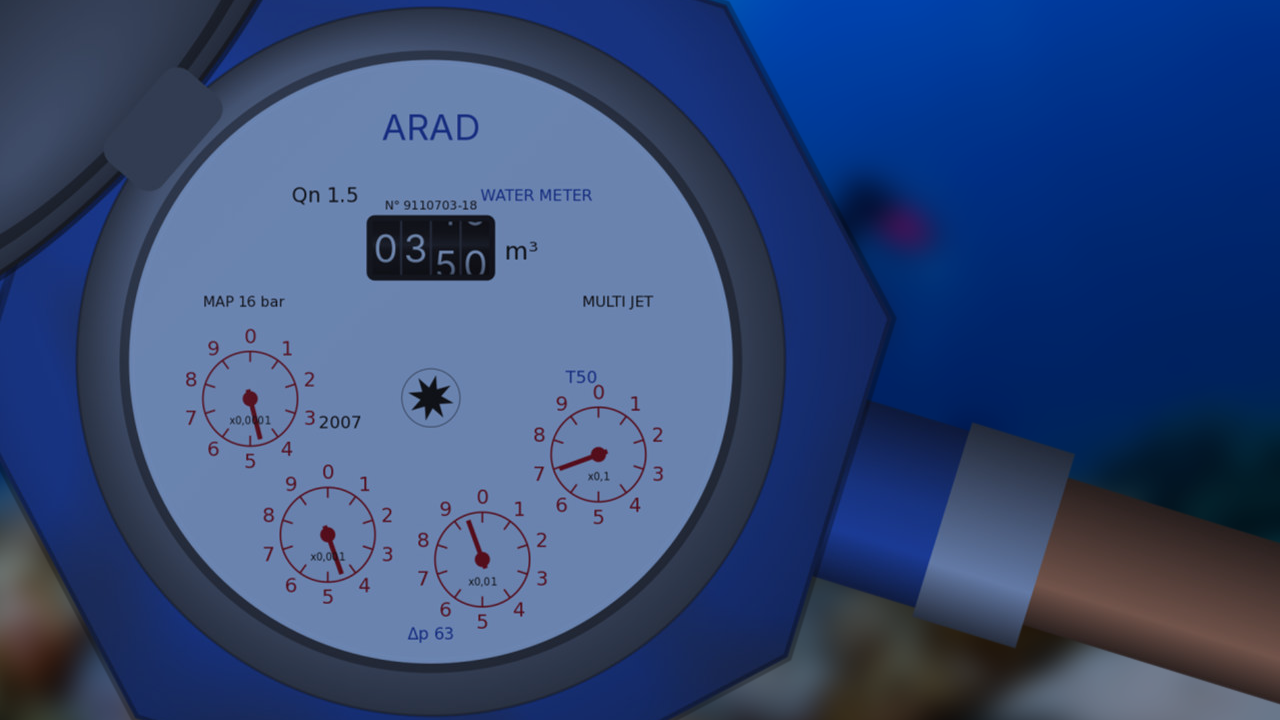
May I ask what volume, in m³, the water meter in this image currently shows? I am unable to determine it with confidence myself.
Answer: 349.6944 m³
